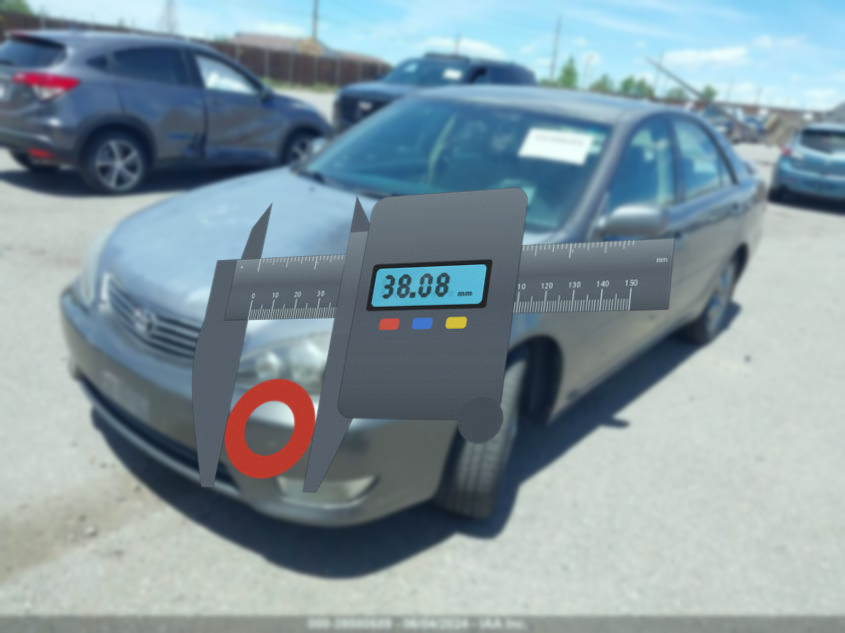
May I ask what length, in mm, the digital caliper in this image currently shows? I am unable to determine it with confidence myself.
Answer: 38.08 mm
